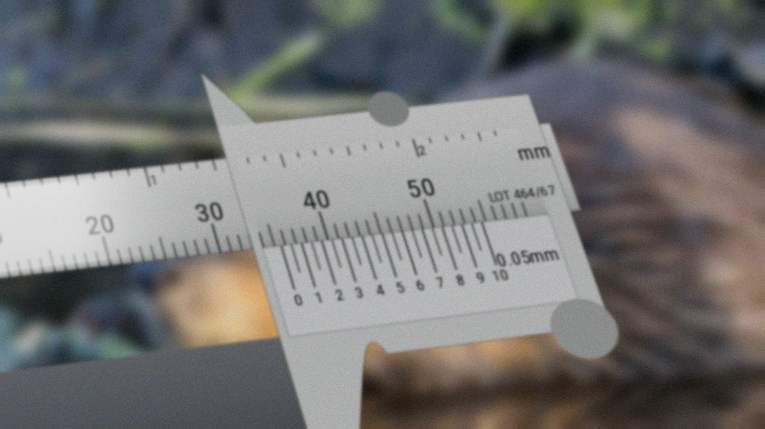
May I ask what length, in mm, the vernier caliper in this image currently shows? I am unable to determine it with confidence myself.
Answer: 35.6 mm
